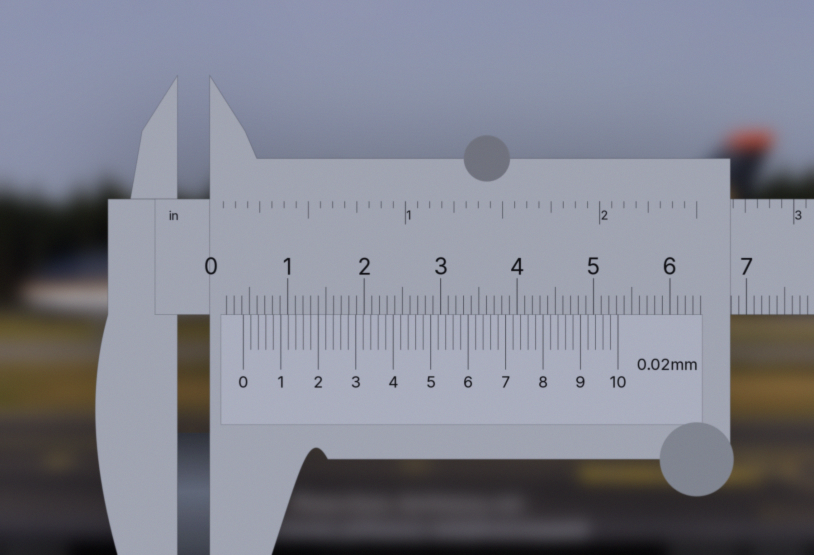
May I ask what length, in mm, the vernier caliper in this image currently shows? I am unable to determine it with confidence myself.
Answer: 4.2 mm
